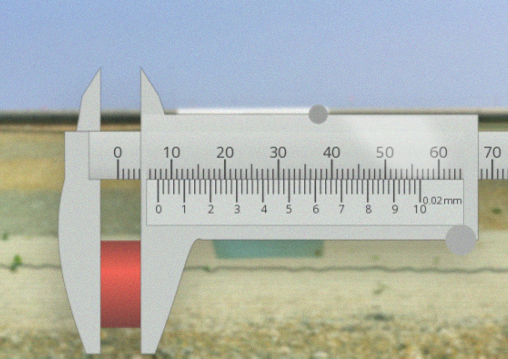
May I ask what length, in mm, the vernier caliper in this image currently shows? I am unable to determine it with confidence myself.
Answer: 7.5 mm
